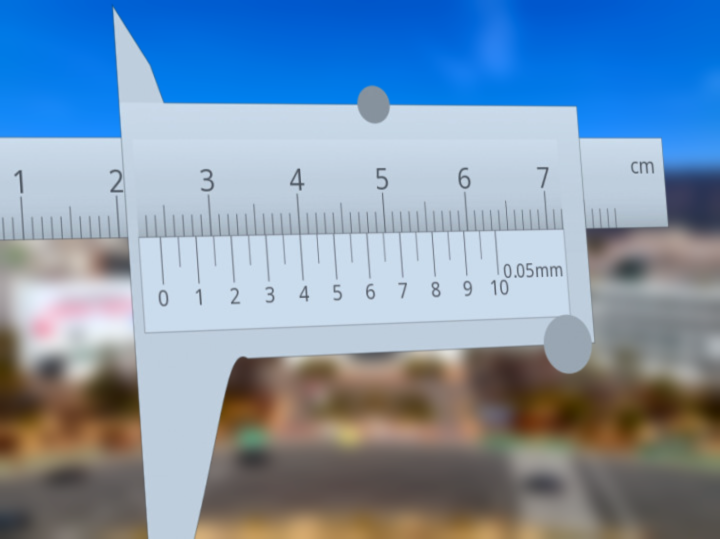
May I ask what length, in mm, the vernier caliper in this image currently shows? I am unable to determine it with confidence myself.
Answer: 24.4 mm
